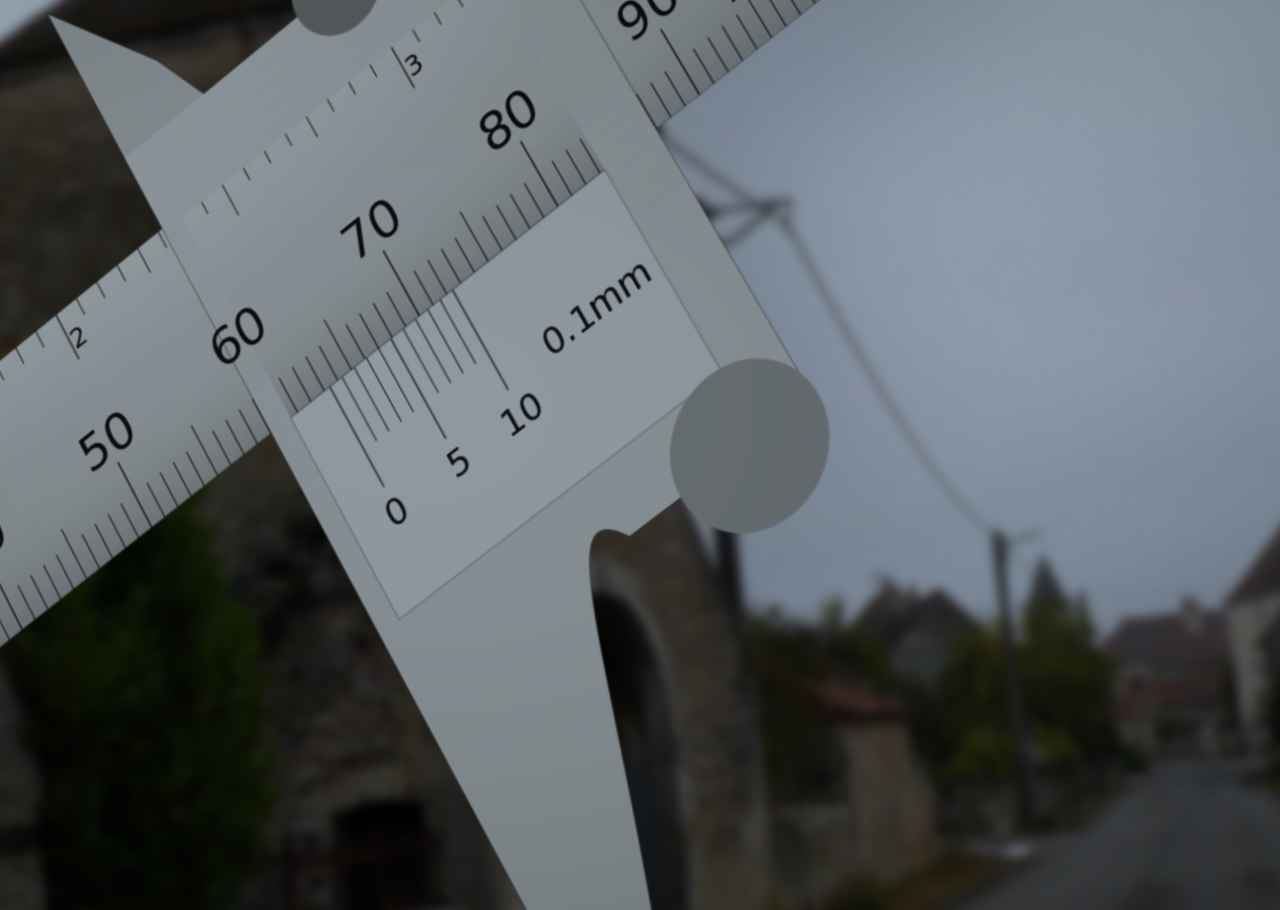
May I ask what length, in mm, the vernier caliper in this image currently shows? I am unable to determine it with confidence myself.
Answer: 63.4 mm
